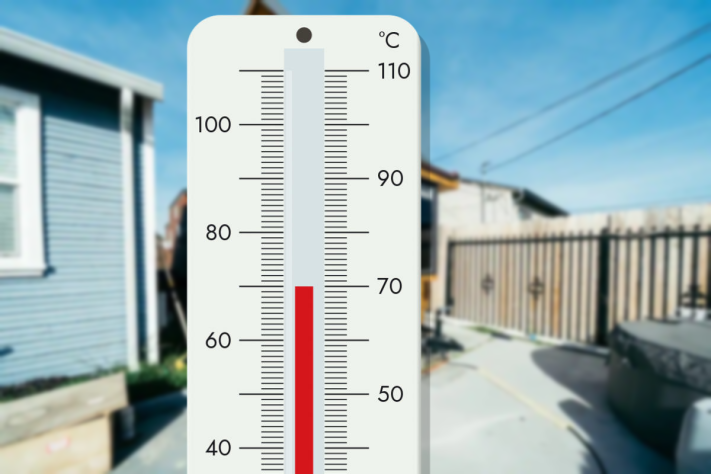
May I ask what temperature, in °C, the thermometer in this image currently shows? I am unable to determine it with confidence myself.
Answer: 70 °C
